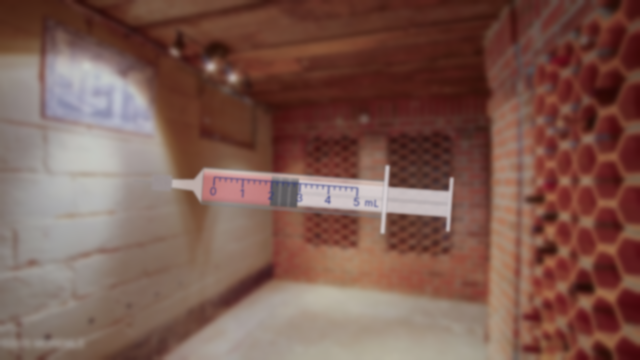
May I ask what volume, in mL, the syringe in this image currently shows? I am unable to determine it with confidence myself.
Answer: 2 mL
